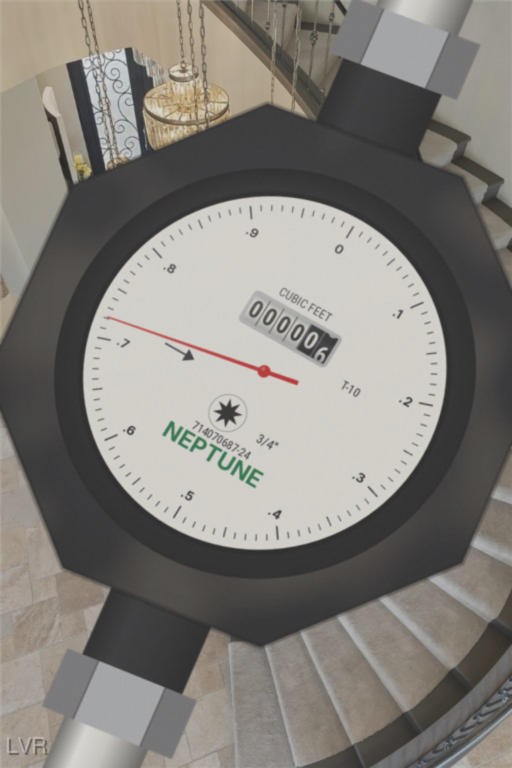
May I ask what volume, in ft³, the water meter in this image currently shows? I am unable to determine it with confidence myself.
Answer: 5.72 ft³
